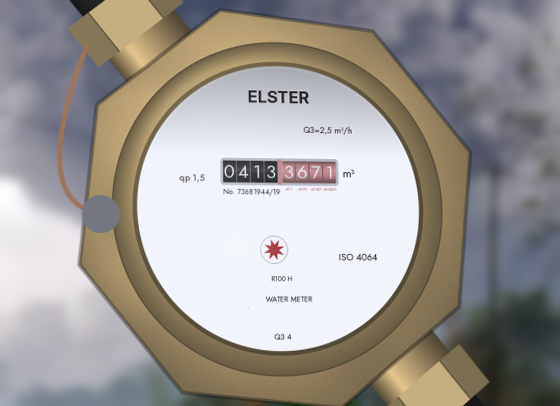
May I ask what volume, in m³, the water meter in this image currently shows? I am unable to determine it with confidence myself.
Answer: 413.3671 m³
